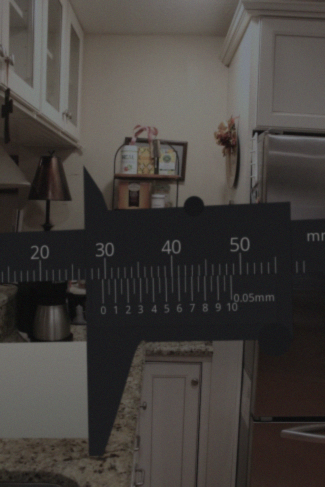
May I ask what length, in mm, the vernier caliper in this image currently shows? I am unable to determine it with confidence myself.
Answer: 29.6 mm
